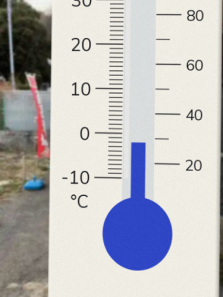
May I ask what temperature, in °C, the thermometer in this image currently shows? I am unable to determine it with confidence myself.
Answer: -2 °C
